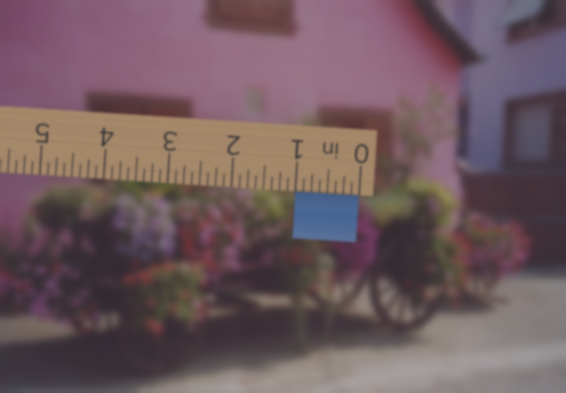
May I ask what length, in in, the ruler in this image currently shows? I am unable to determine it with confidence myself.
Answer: 1 in
